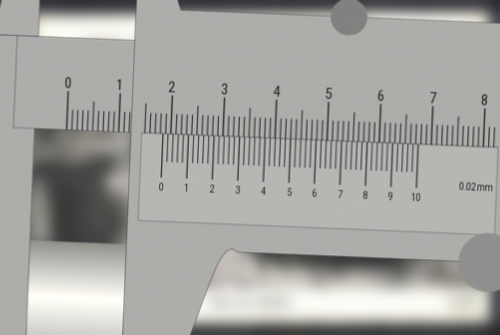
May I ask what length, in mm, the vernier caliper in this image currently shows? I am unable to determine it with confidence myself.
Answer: 18.5 mm
